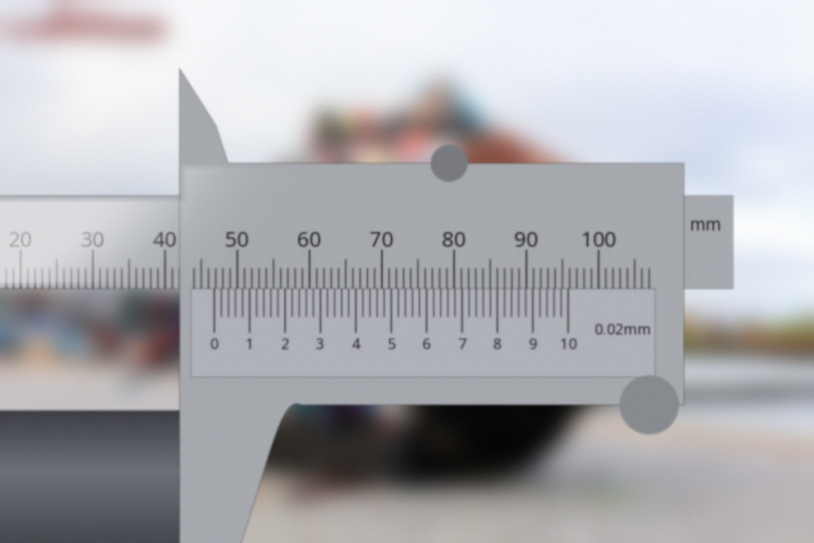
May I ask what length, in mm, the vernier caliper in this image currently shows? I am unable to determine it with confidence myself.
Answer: 46.8 mm
